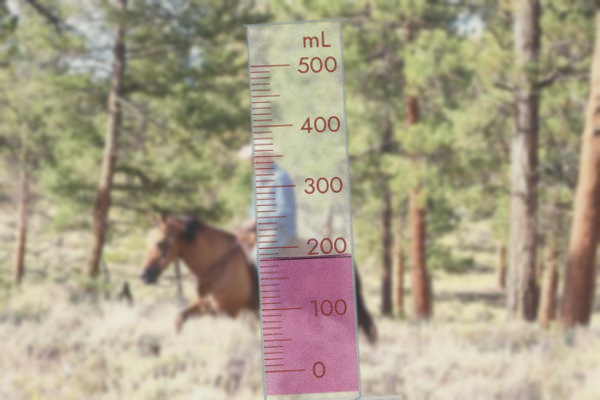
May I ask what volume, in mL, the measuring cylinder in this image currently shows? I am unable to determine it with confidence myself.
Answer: 180 mL
